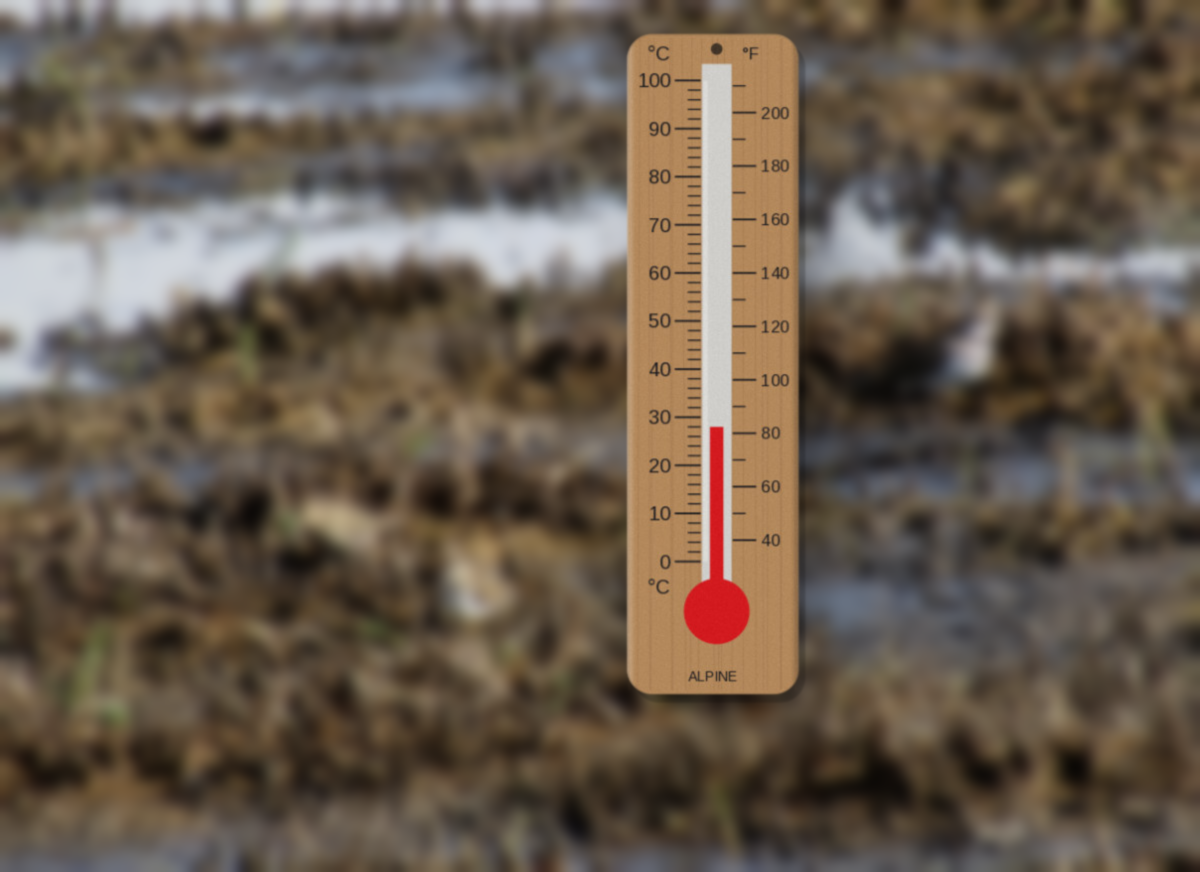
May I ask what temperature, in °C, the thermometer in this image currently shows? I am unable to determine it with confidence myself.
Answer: 28 °C
